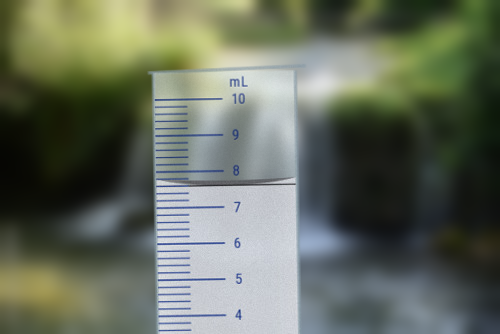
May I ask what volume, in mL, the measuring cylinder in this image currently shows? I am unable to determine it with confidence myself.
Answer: 7.6 mL
